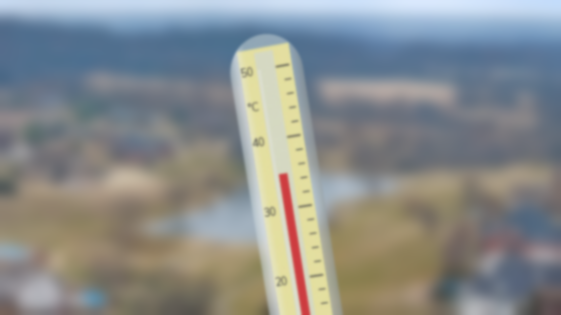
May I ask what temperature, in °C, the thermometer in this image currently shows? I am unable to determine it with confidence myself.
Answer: 35 °C
